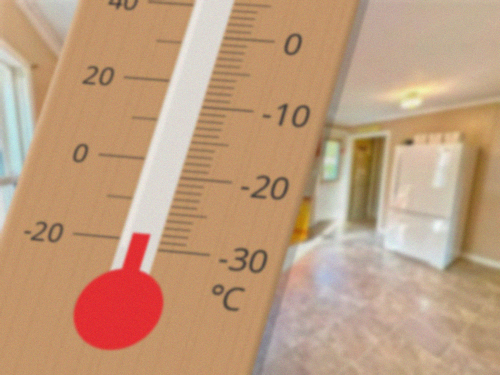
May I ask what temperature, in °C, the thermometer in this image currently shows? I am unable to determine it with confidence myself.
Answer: -28 °C
